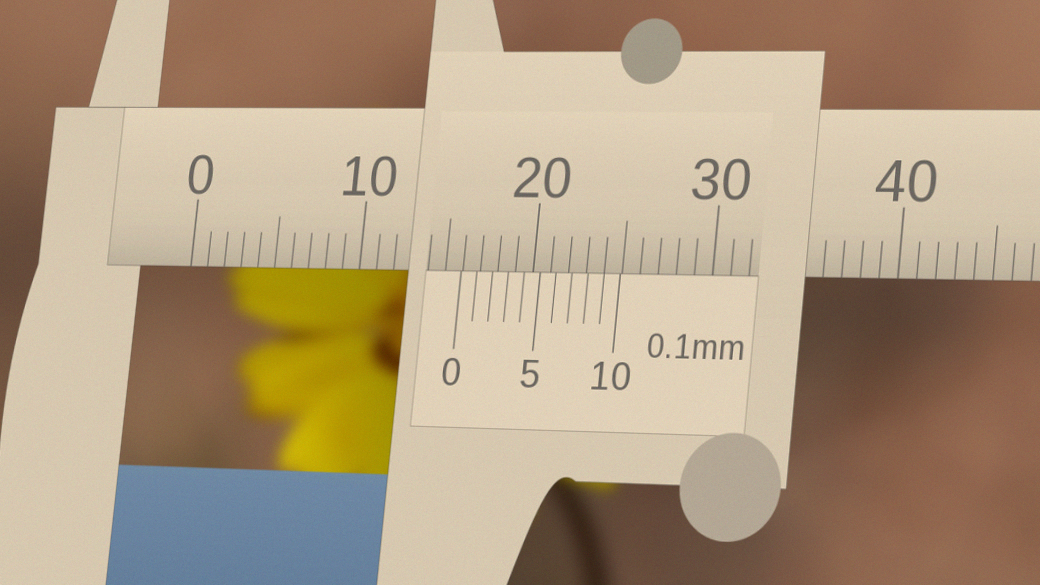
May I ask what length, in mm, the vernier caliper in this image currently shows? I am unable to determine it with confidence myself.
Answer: 15.9 mm
